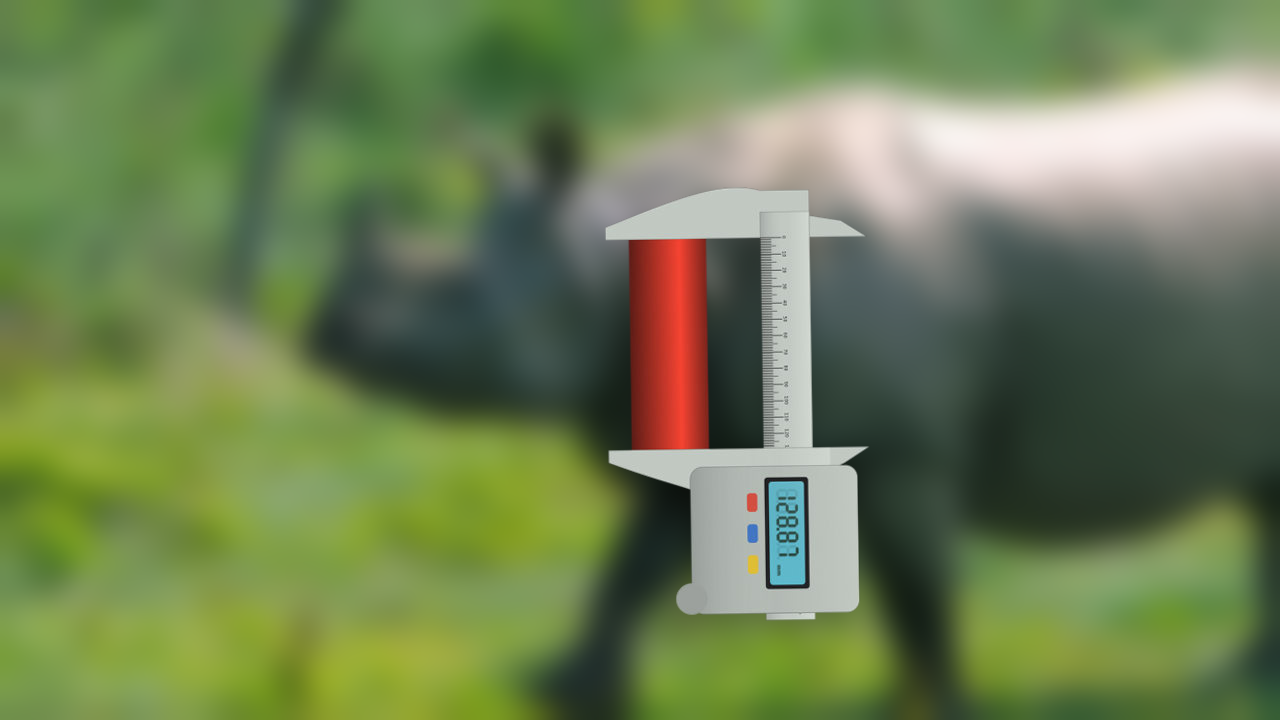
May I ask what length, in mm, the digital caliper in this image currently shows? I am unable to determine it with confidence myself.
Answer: 128.87 mm
